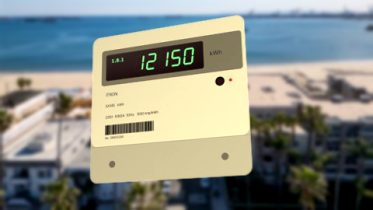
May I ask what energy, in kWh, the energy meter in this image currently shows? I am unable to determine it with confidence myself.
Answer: 12150 kWh
